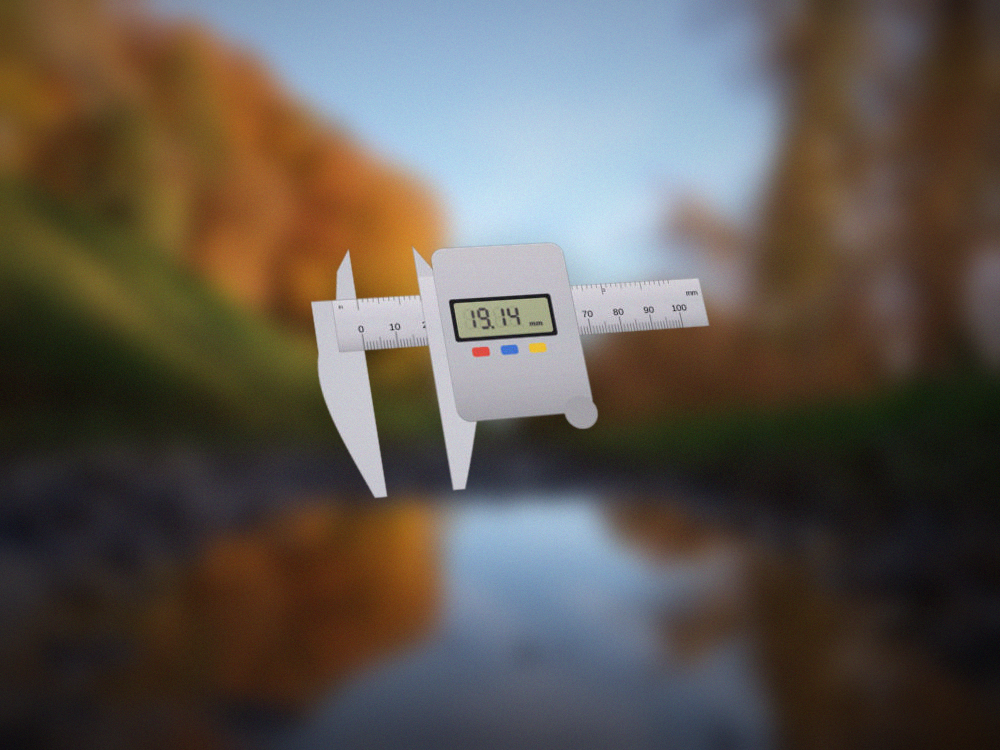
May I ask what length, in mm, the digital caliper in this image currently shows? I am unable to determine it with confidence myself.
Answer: 19.14 mm
